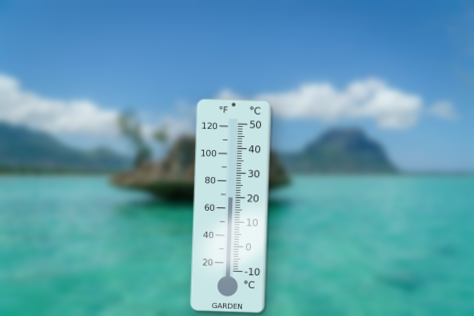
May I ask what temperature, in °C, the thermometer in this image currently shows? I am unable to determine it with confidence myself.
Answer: 20 °C
